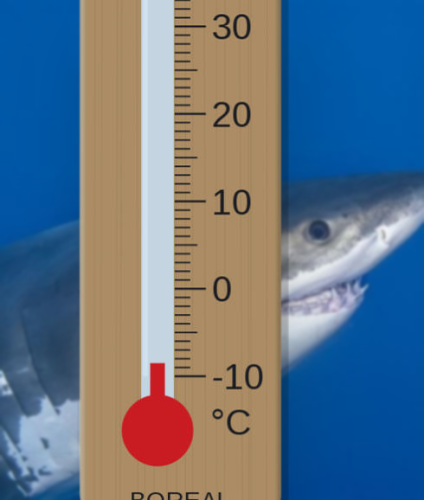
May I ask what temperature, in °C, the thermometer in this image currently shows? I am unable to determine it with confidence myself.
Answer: -8.5 °C
